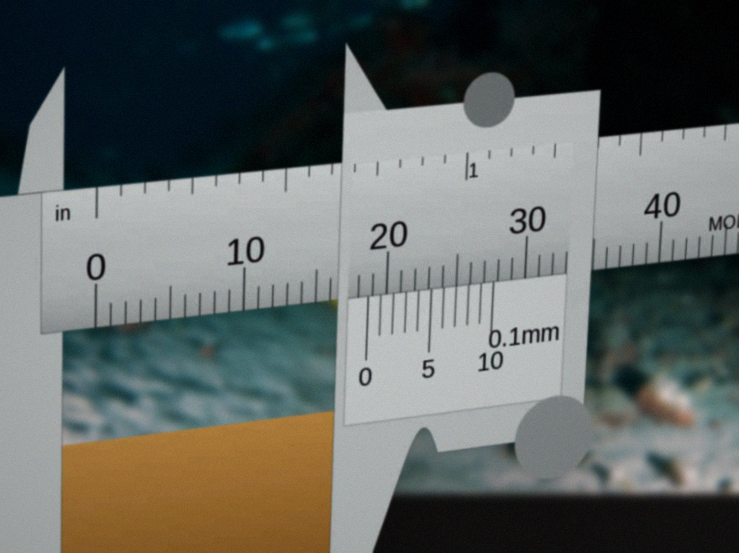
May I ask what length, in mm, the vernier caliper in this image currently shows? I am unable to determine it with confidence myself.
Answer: 18.7 mm
